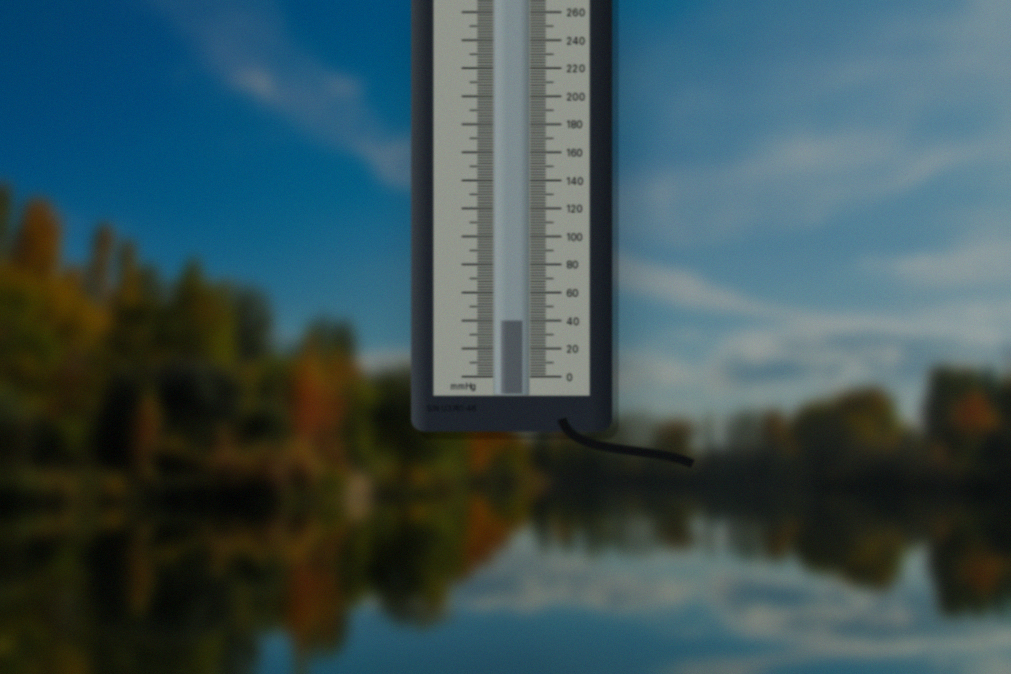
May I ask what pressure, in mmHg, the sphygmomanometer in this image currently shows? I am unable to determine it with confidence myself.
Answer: 40 mmHg
